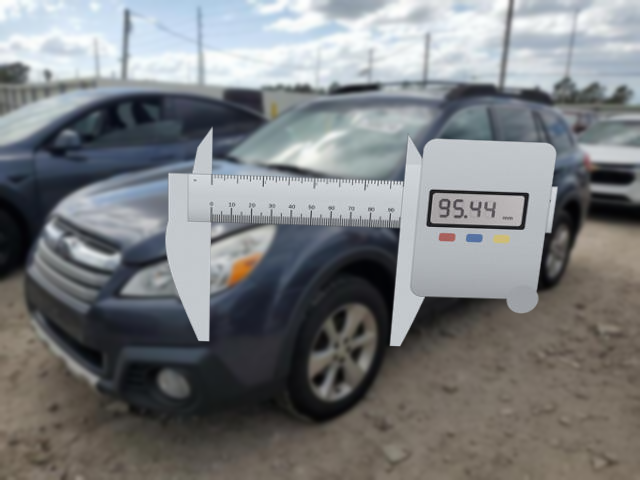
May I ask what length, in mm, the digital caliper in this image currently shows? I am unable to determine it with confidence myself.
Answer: 95.44 mm
